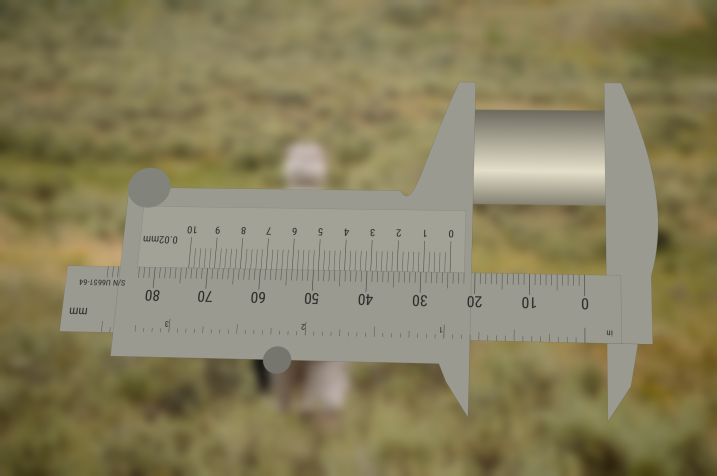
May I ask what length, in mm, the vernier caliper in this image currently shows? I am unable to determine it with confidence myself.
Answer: 24.6 mm
